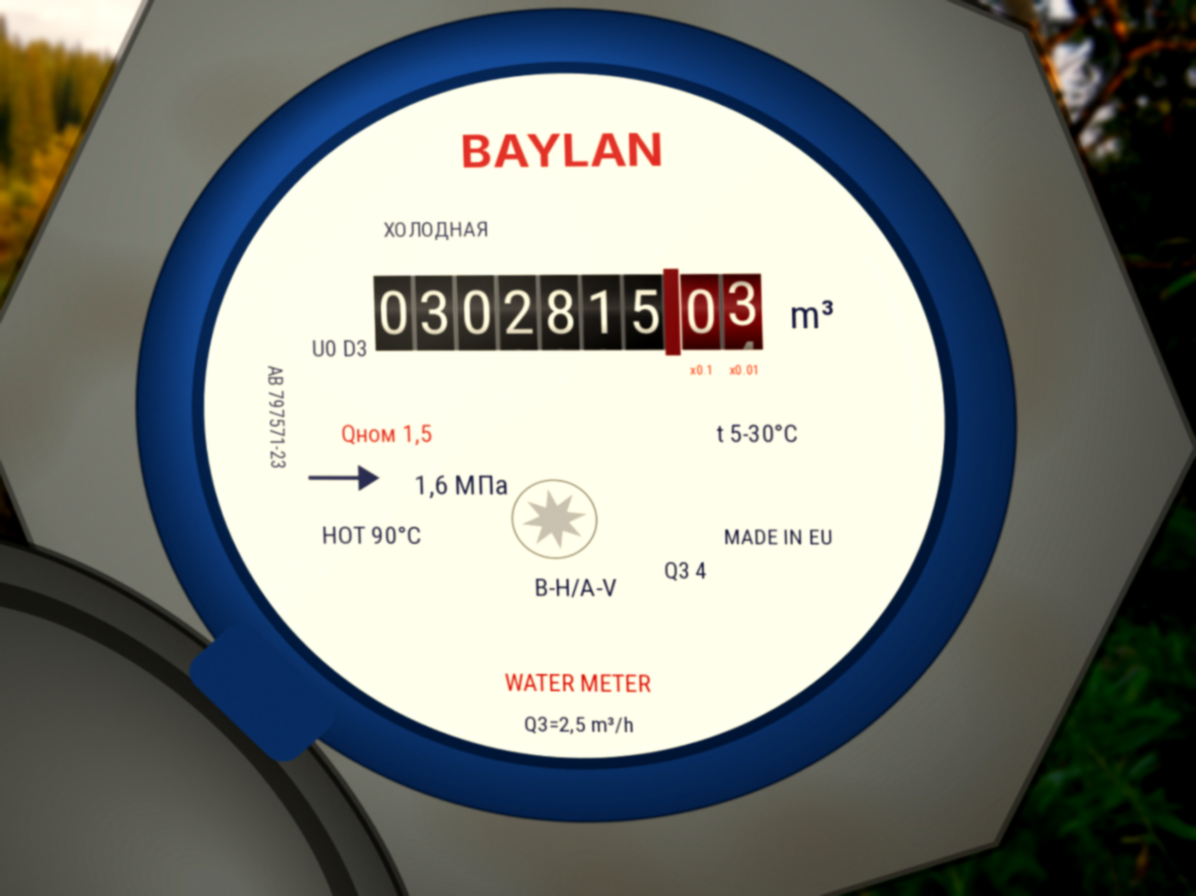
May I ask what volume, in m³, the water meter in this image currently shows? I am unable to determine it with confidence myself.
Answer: 302815.03 m³
